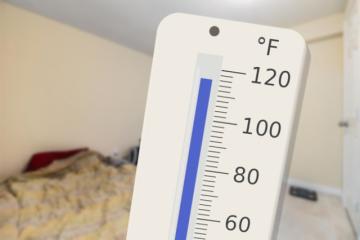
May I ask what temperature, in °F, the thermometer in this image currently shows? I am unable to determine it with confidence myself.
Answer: 116 °F
